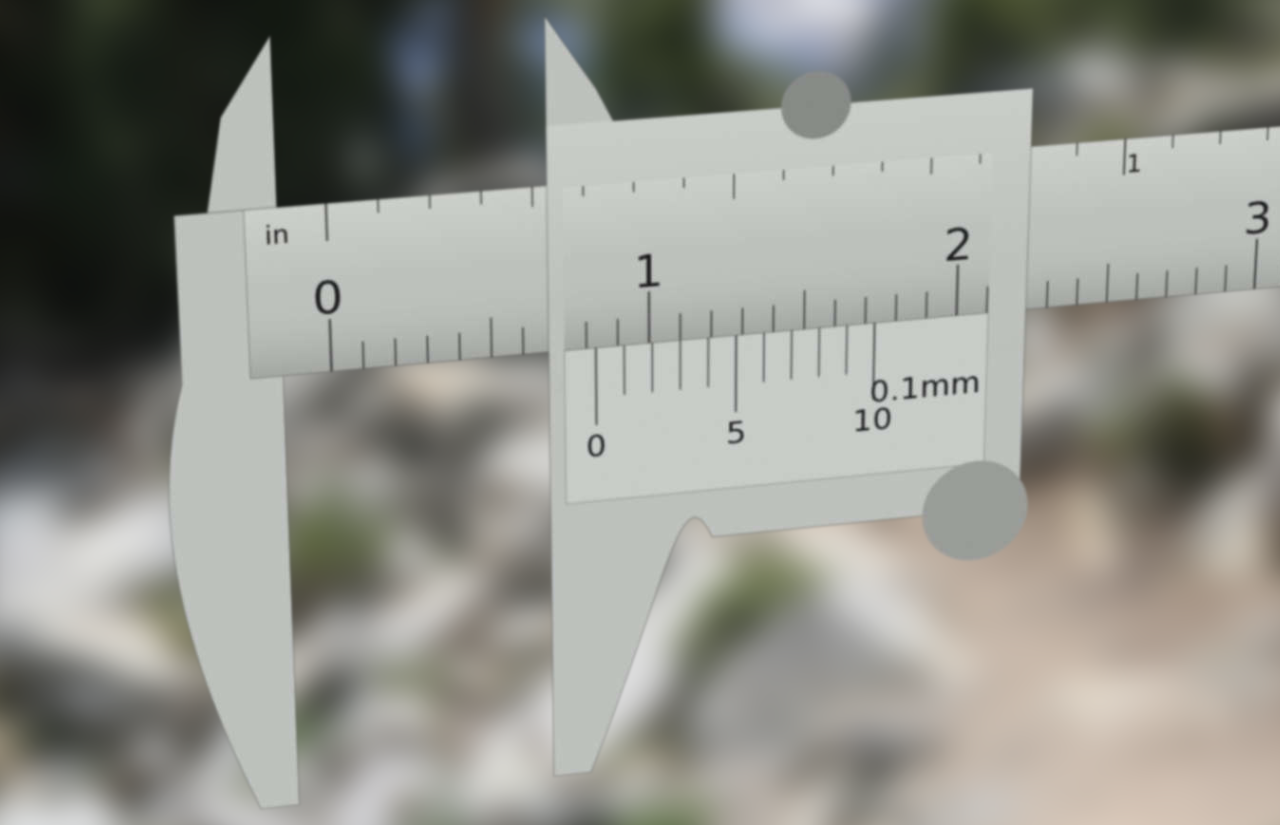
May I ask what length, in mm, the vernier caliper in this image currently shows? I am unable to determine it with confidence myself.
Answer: 8.3 mm
